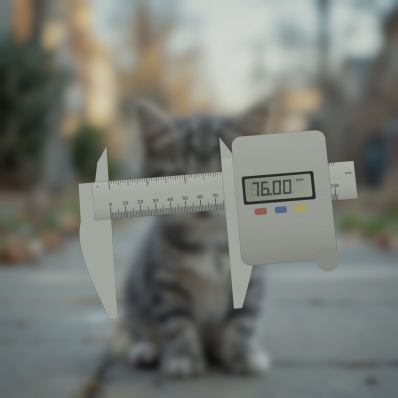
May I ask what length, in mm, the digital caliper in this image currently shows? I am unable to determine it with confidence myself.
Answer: 76.00 mm
